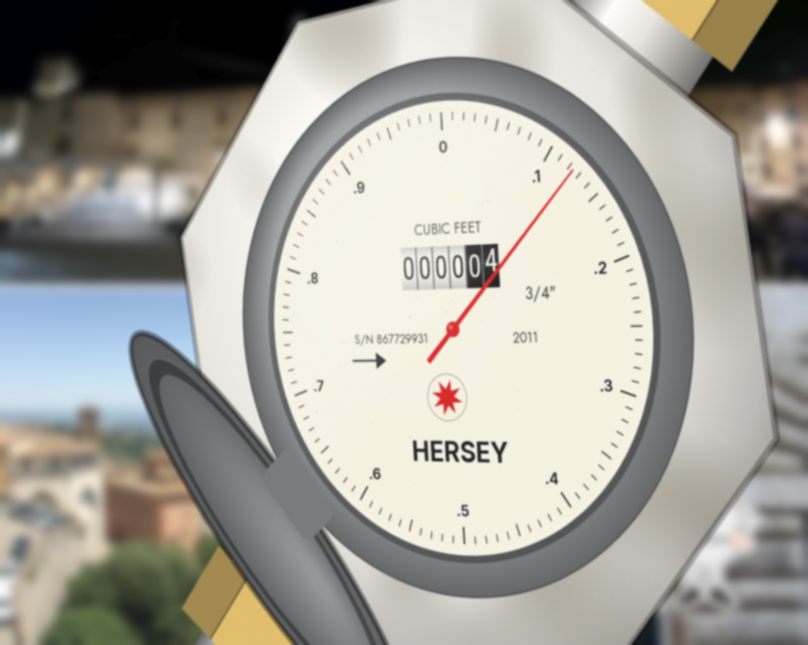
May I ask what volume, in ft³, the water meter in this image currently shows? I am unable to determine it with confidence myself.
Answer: 4.12 ft³
